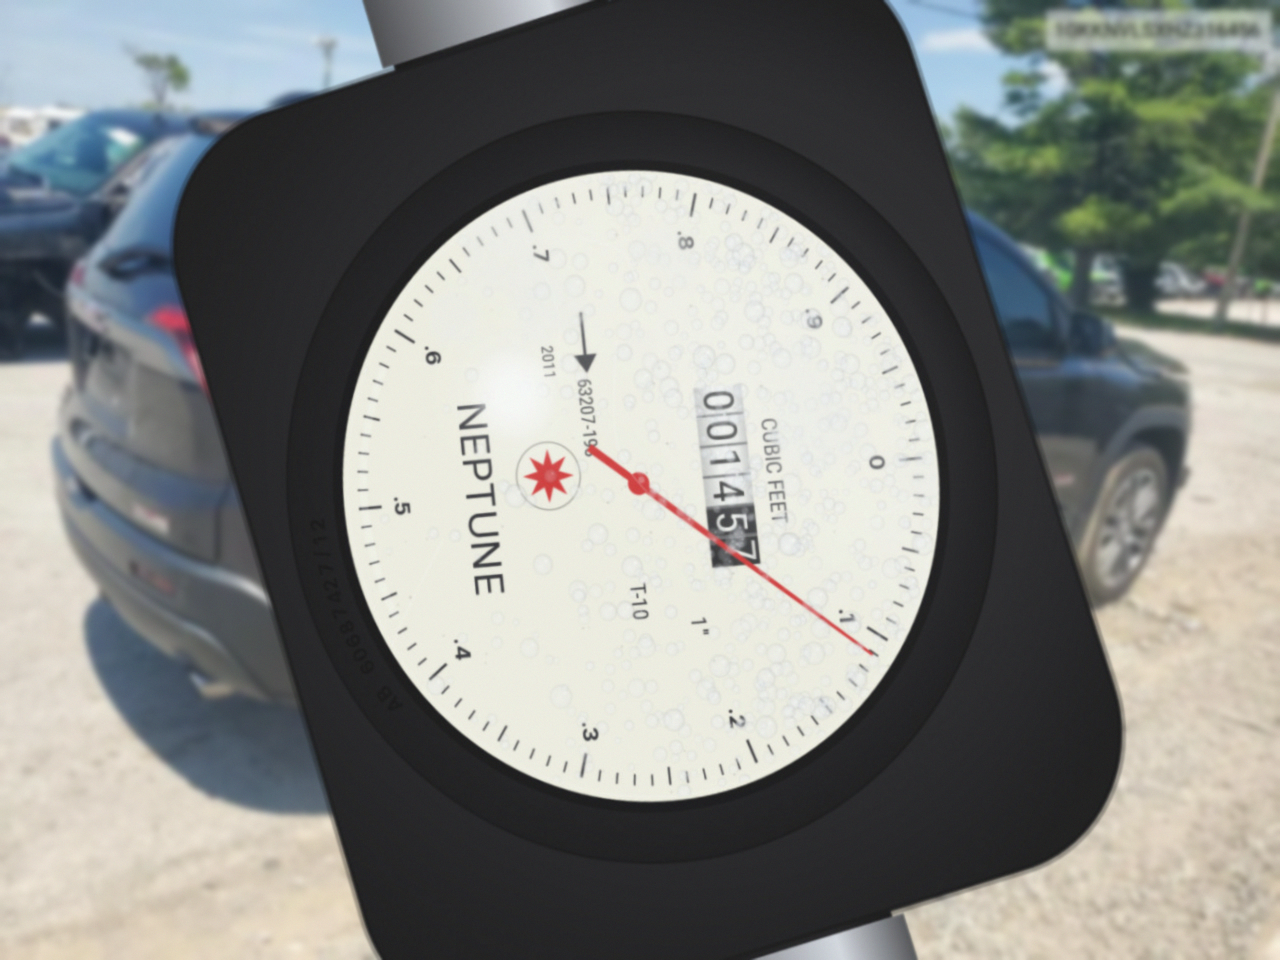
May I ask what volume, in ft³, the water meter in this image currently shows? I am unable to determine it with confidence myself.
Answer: 1457.11 ft³
